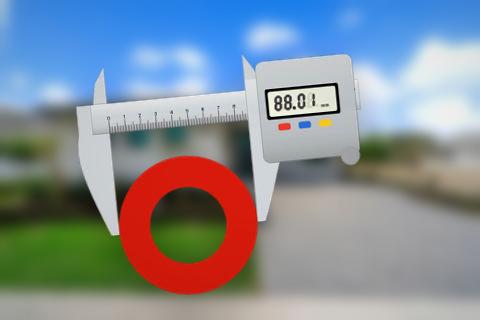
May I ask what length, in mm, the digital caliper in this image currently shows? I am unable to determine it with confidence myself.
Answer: 88.01 mm
